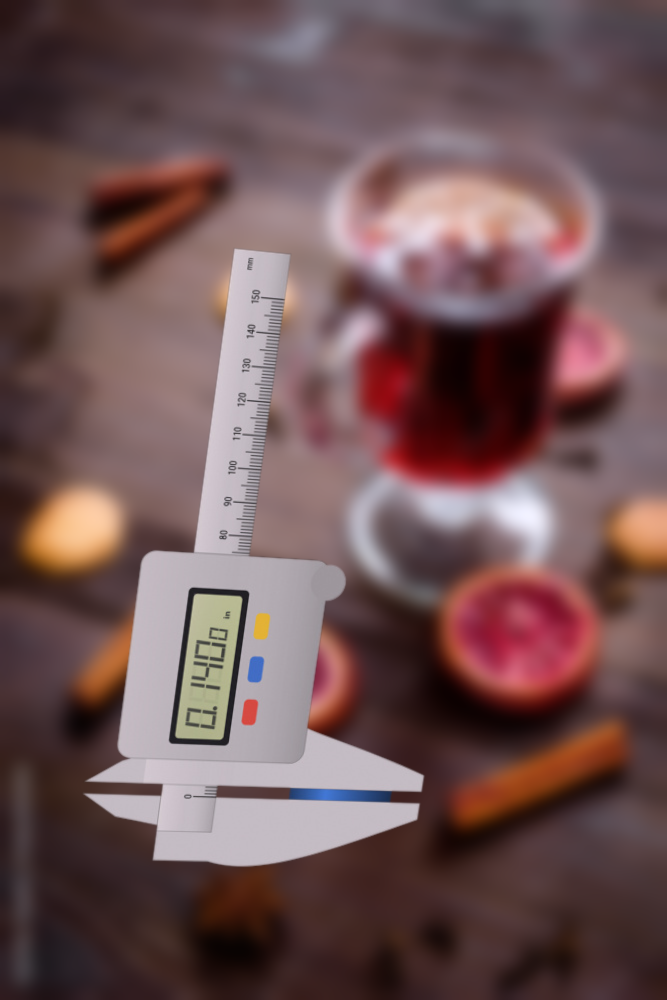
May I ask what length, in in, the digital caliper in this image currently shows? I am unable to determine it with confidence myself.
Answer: 0.1400 in
